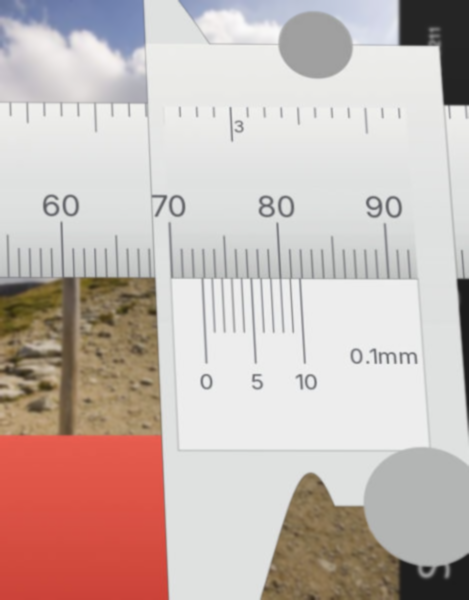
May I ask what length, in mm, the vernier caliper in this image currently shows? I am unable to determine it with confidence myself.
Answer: 72.8 mm
